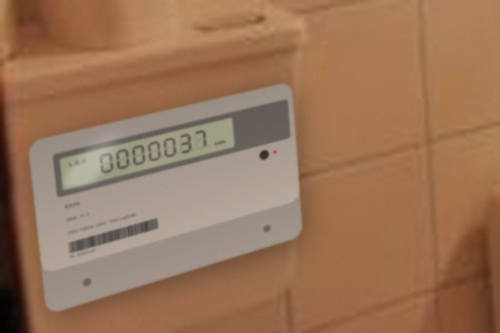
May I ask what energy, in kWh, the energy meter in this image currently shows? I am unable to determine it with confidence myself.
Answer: 37 kWh
